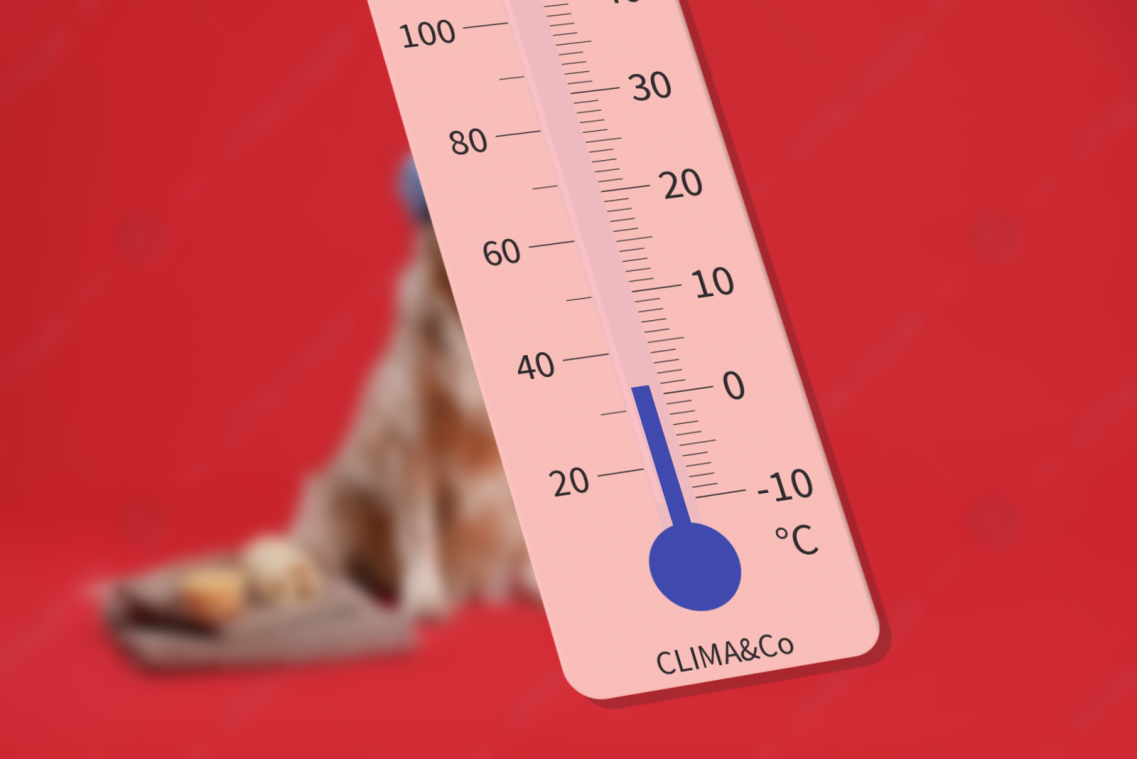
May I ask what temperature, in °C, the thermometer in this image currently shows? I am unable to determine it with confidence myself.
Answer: 1 °C
